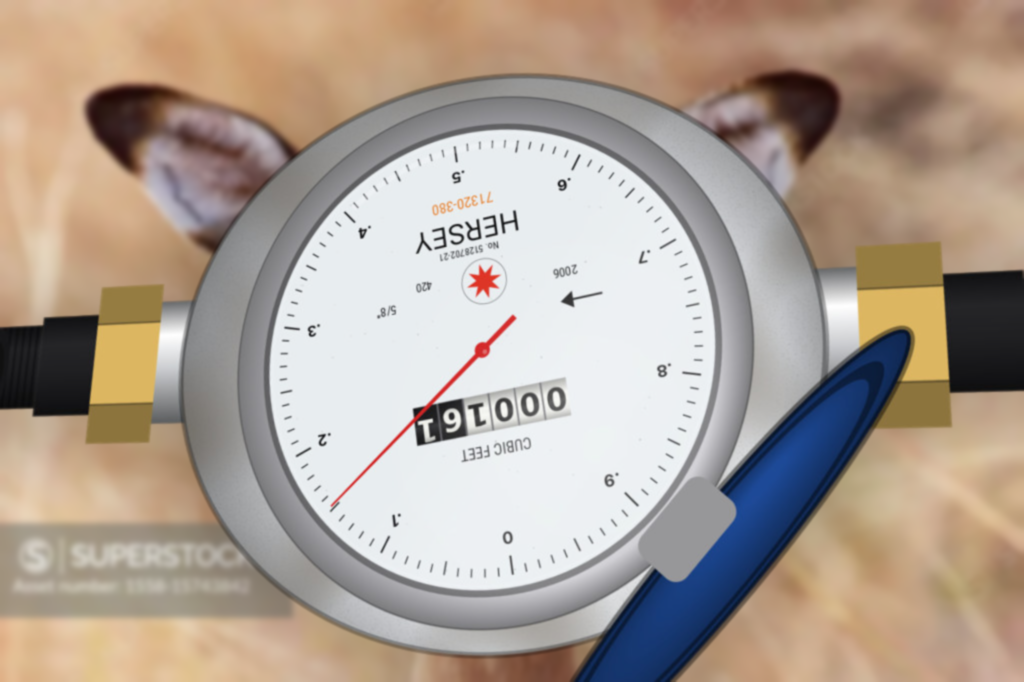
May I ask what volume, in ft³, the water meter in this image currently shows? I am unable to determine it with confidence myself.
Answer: 161.15 ft³
